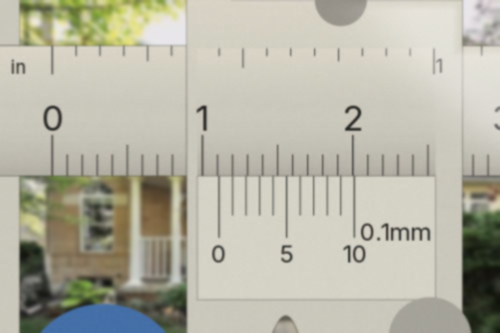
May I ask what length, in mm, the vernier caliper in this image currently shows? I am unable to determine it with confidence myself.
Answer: 11.1 mm
